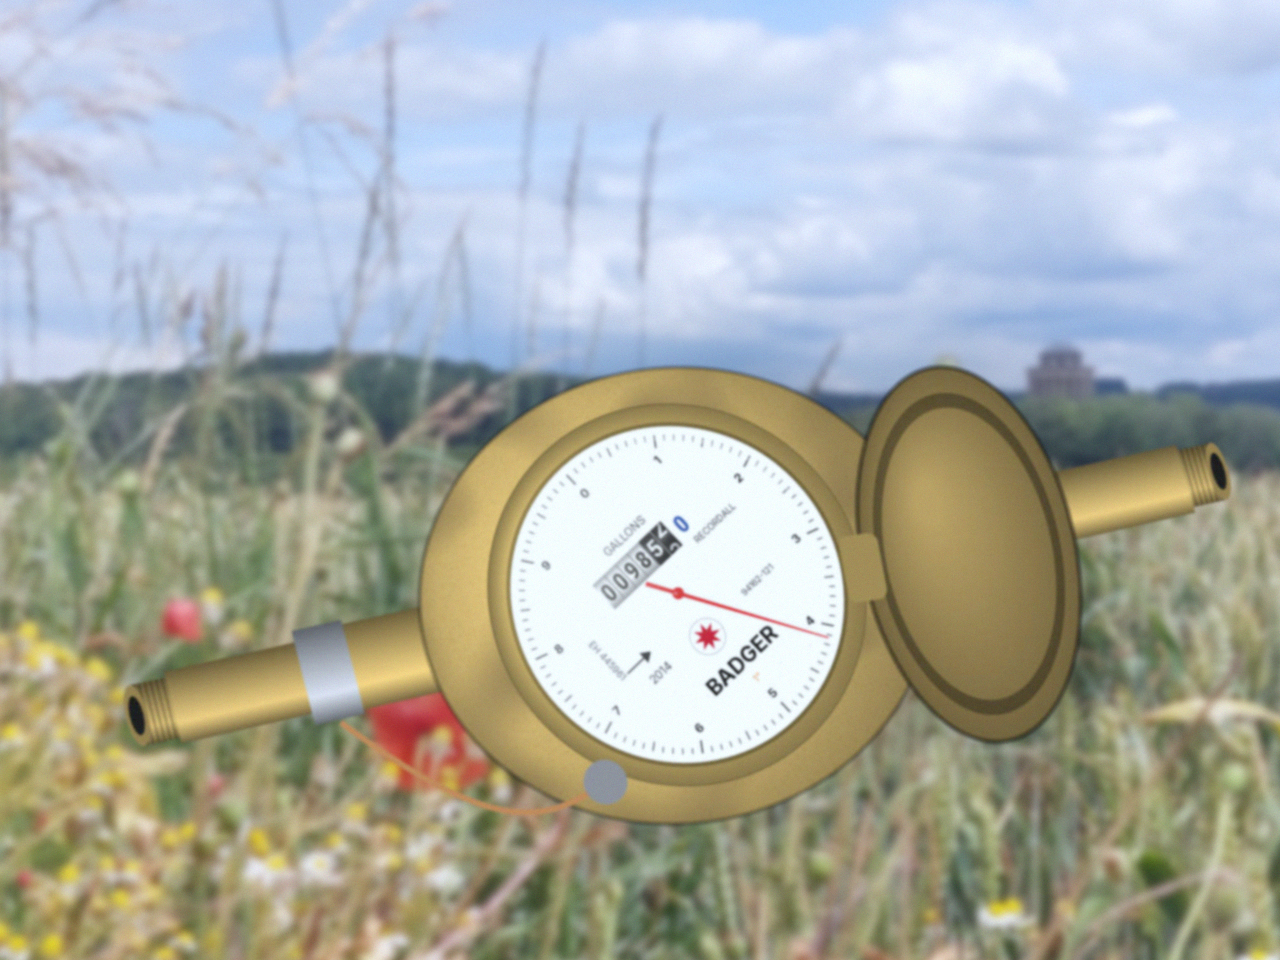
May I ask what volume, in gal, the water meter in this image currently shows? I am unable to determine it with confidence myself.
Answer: 98524.1 gal
